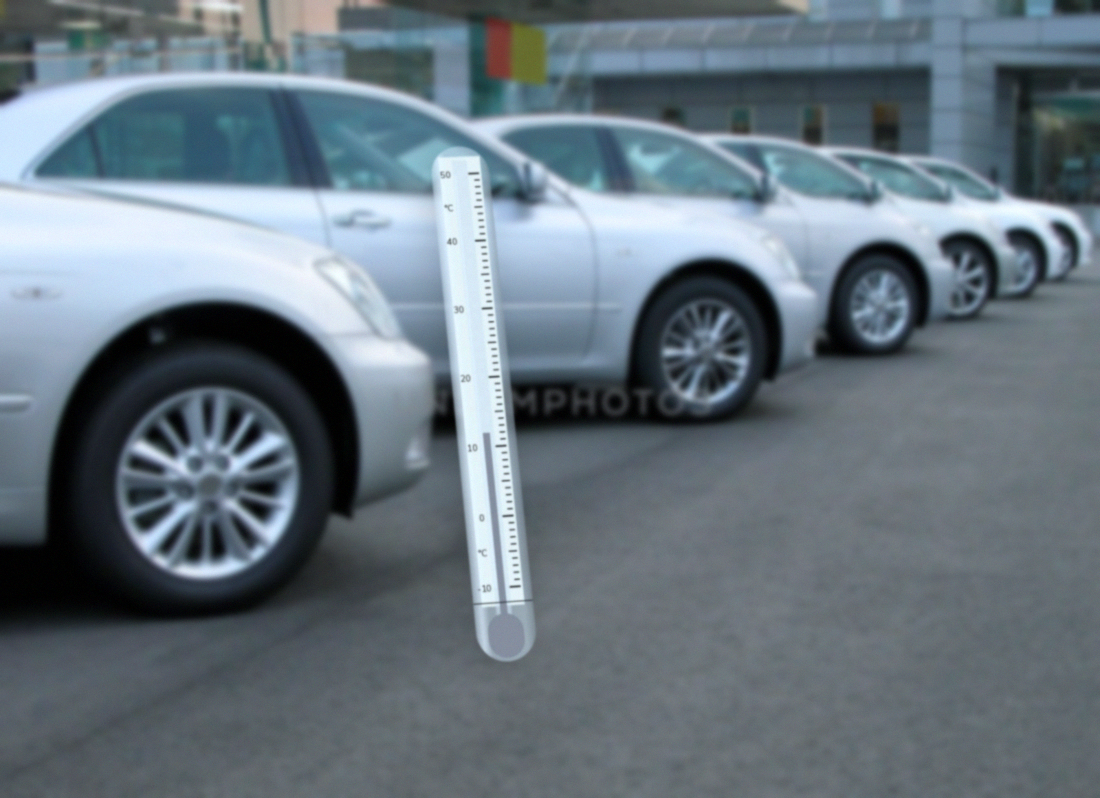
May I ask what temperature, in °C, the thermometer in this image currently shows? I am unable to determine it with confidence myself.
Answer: 12 °C
